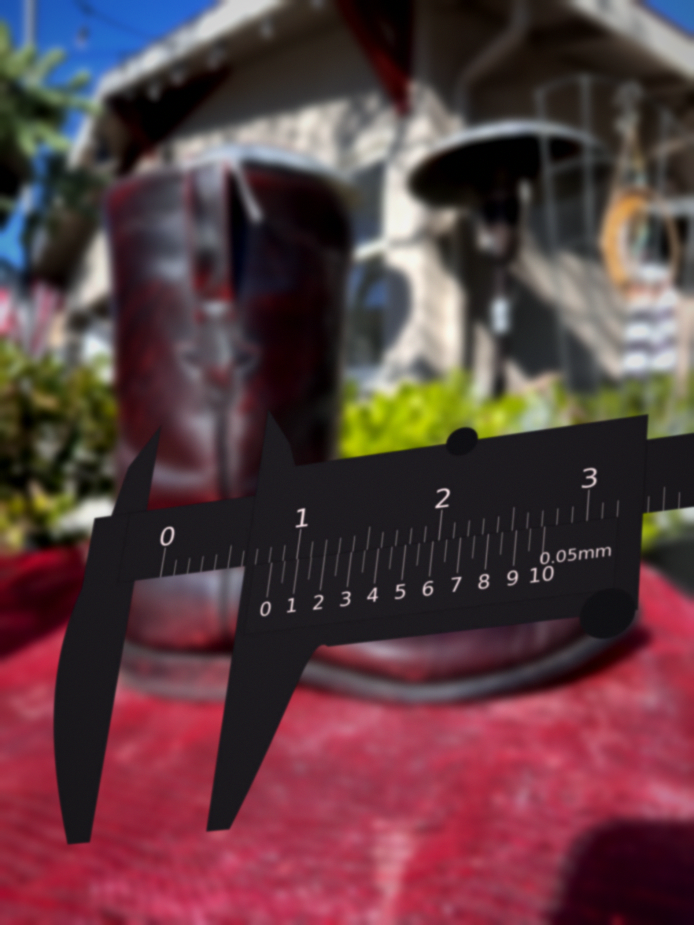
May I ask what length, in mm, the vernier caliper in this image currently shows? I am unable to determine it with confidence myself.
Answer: 8.2 mm
